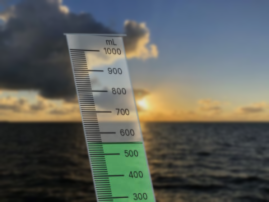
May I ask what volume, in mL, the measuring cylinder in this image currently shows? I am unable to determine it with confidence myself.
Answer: 550 mL
